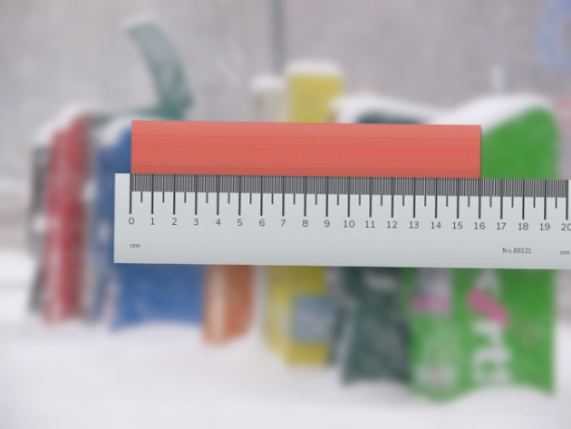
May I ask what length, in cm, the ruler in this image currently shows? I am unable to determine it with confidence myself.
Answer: 16 cm
